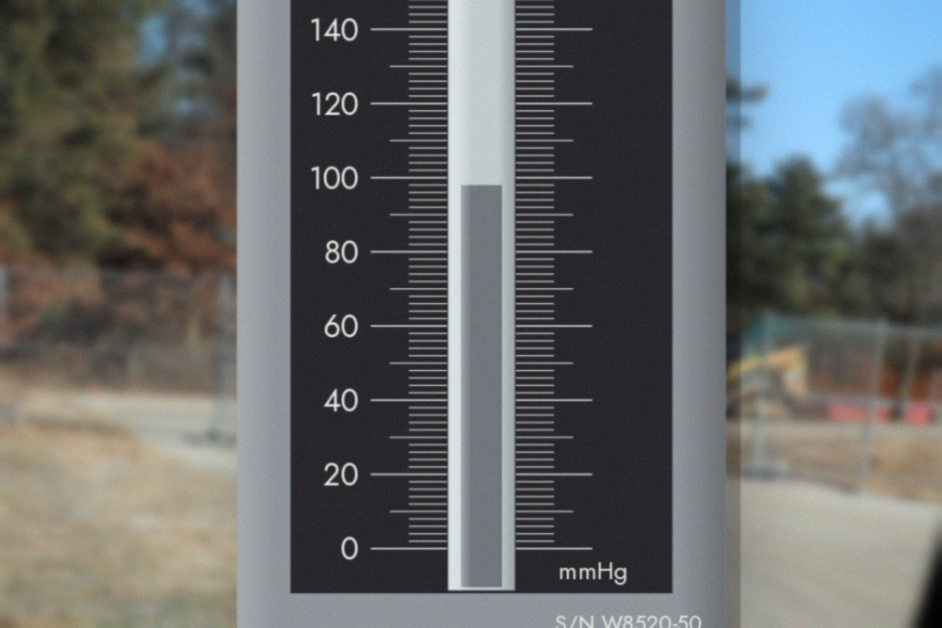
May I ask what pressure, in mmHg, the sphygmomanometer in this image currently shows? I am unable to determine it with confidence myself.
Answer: 98 mmHg
